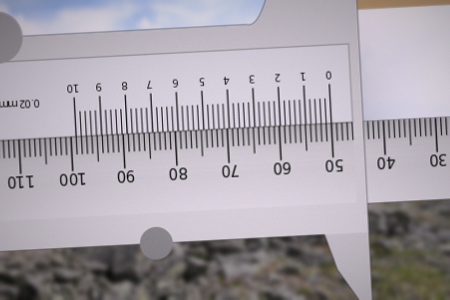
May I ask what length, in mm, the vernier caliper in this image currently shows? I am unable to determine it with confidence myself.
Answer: 50.0 mm
